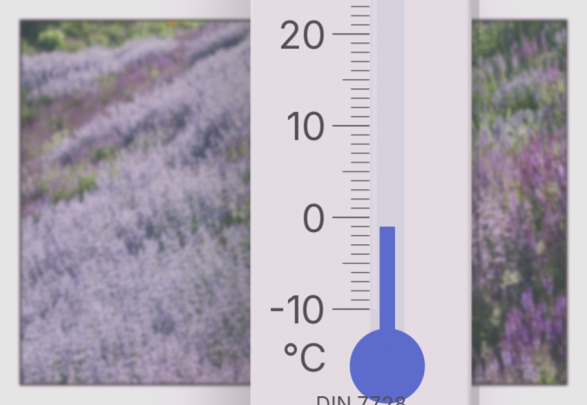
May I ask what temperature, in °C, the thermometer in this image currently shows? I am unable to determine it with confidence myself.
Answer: -1 °C
